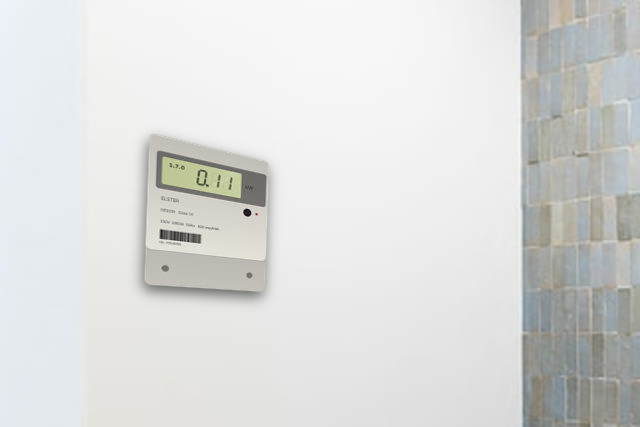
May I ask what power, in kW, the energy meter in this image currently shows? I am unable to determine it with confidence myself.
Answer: 0.11 kW
